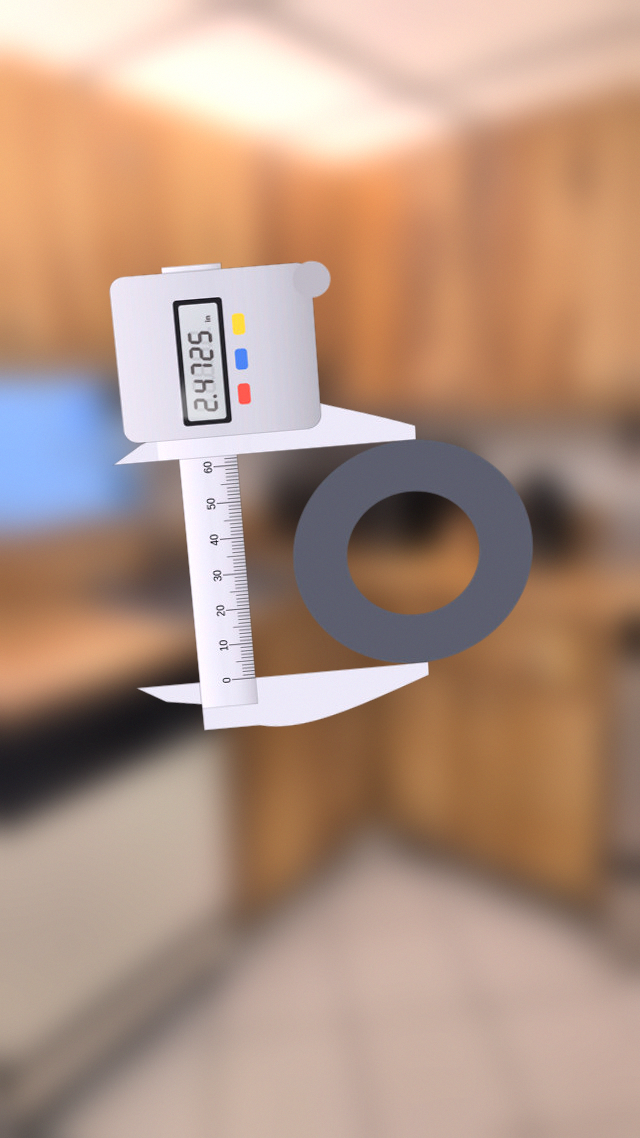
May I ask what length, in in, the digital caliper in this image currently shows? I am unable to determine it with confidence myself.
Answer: 2.4725 in
